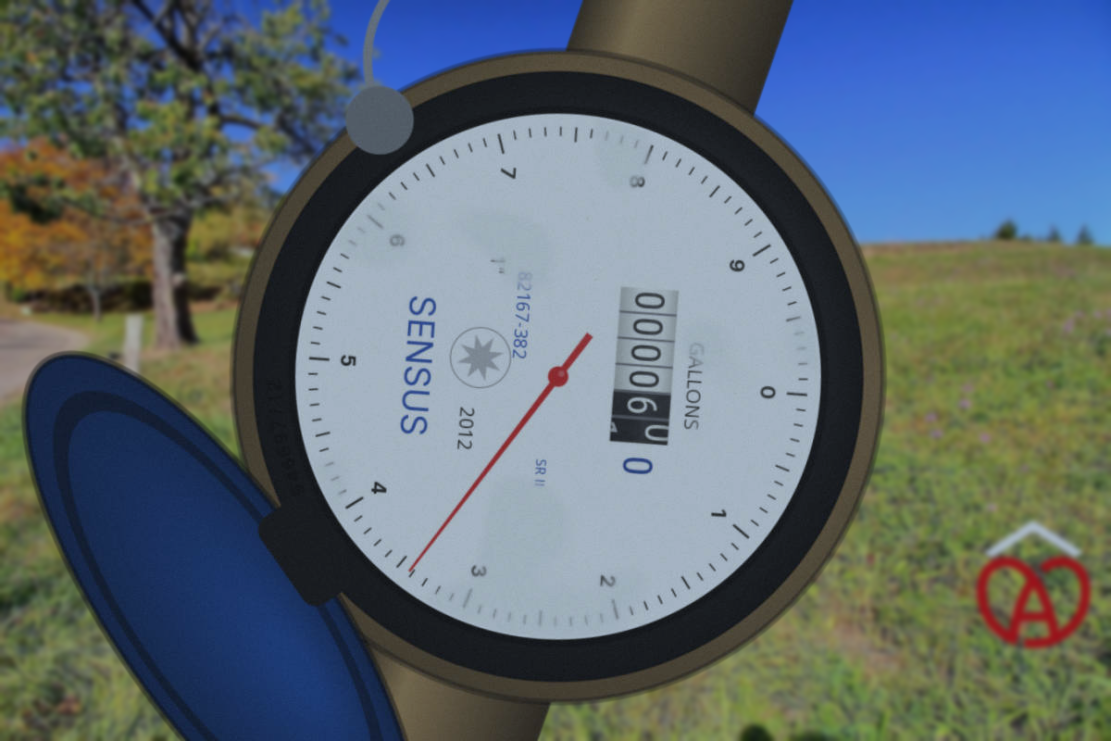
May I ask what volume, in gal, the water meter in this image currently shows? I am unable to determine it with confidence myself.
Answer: 603.4 gal
